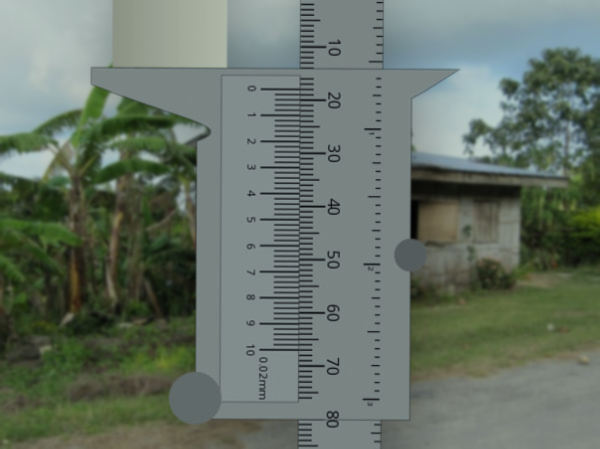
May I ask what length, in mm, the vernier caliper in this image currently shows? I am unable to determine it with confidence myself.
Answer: 18.0 mm
